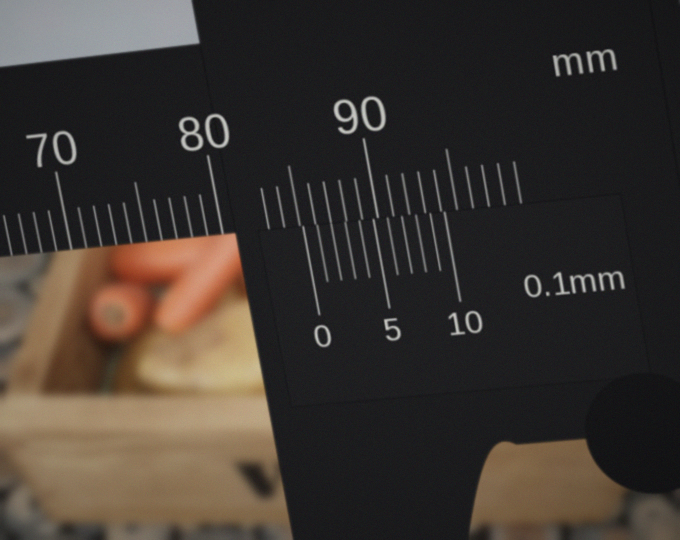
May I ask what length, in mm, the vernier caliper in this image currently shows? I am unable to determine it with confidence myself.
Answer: 85.2 mm
